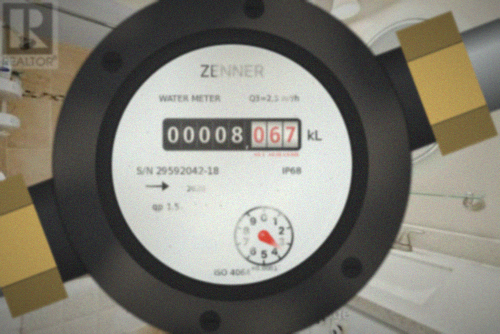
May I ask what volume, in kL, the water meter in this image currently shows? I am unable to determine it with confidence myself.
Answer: 8.0673 kL
